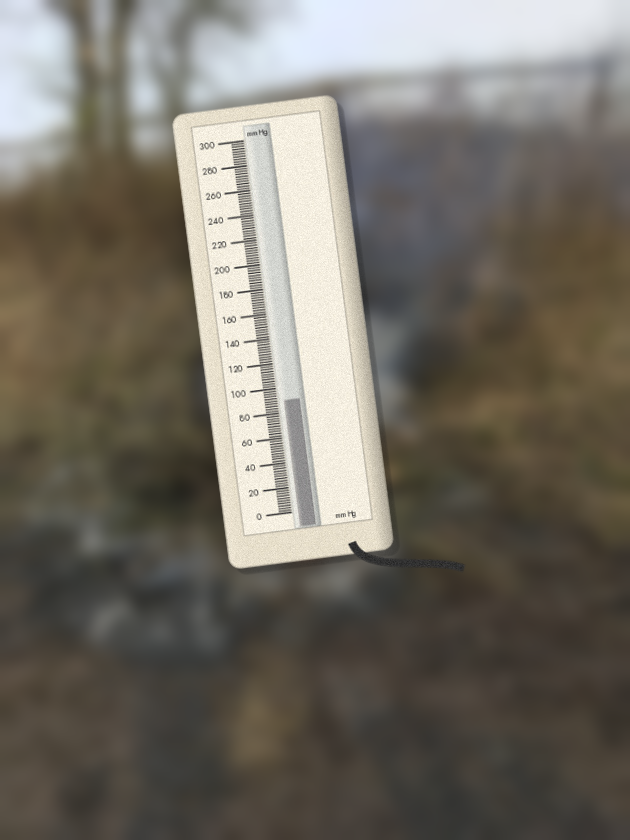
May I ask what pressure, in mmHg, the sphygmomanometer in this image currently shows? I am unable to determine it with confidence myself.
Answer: 90 mmHg
